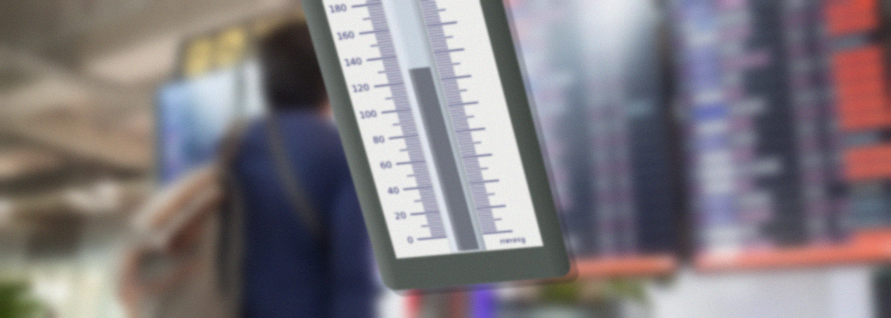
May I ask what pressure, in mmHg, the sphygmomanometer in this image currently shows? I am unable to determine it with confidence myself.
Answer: 130 mmHg
